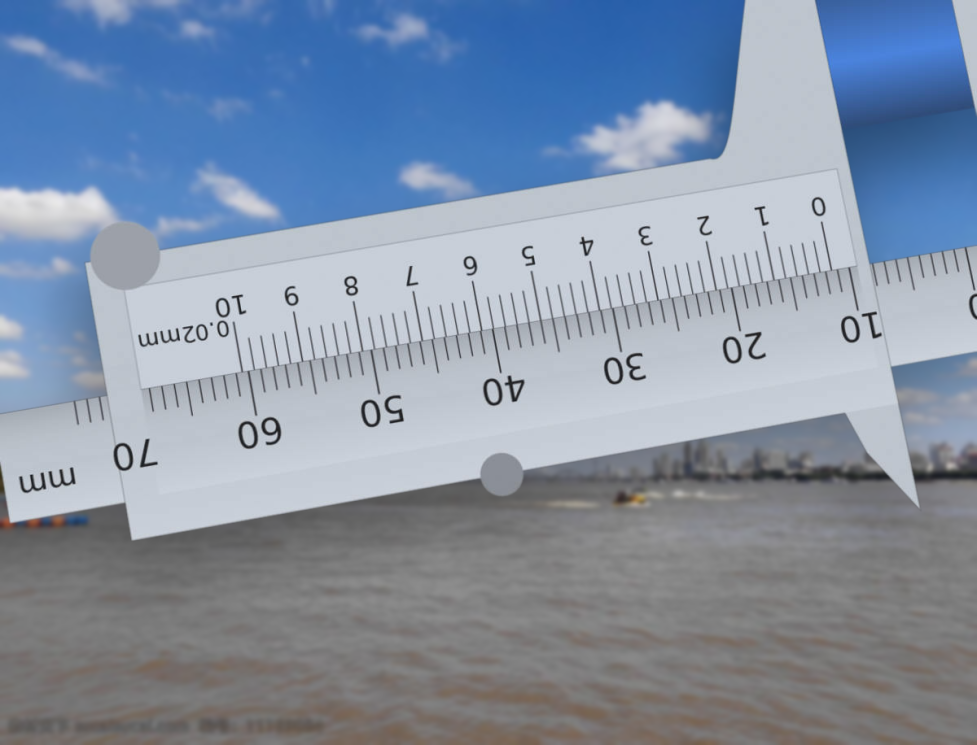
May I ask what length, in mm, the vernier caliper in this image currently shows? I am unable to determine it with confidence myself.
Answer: 11.5 mm
